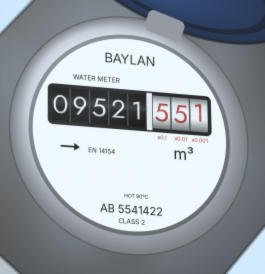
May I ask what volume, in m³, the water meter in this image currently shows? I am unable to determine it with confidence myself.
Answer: 9521.551 m³
